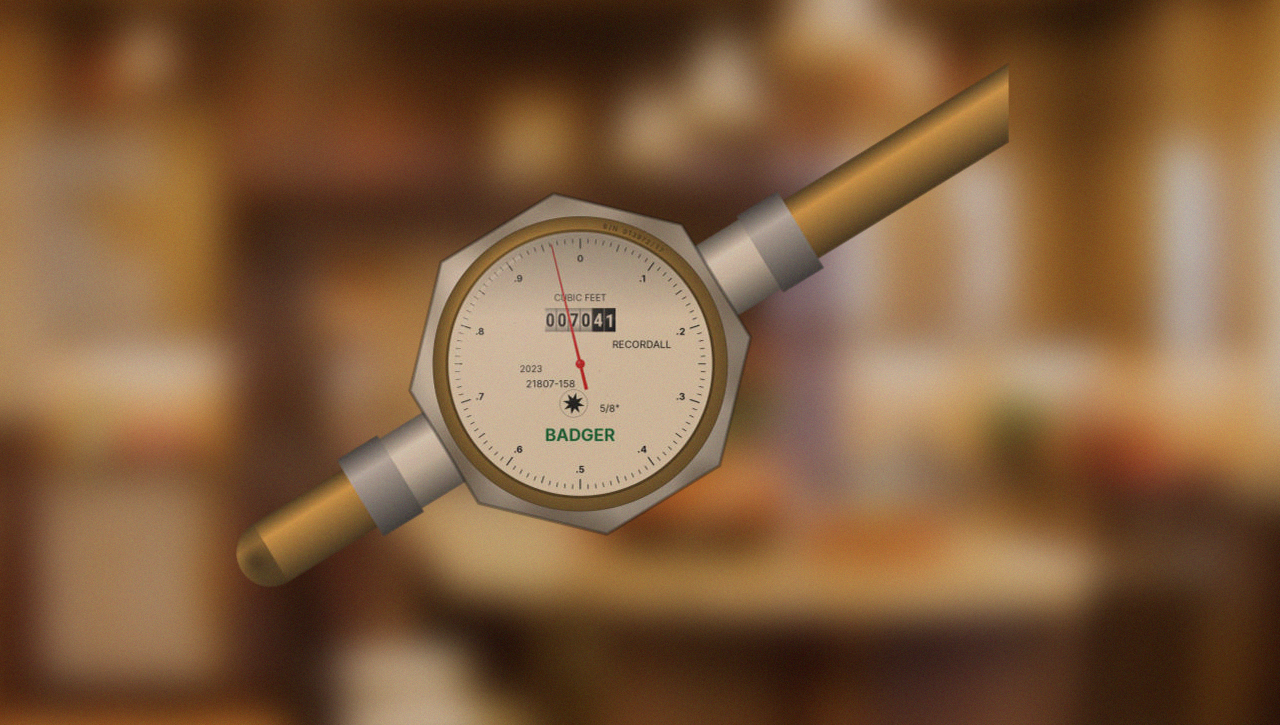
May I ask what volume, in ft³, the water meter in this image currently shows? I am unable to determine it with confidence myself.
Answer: 7040.96 ft³
